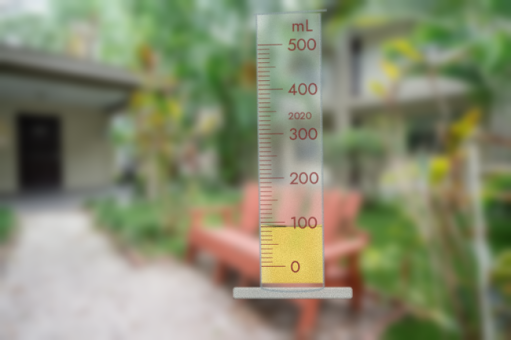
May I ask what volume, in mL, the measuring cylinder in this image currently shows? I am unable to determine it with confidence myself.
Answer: 90 mL
